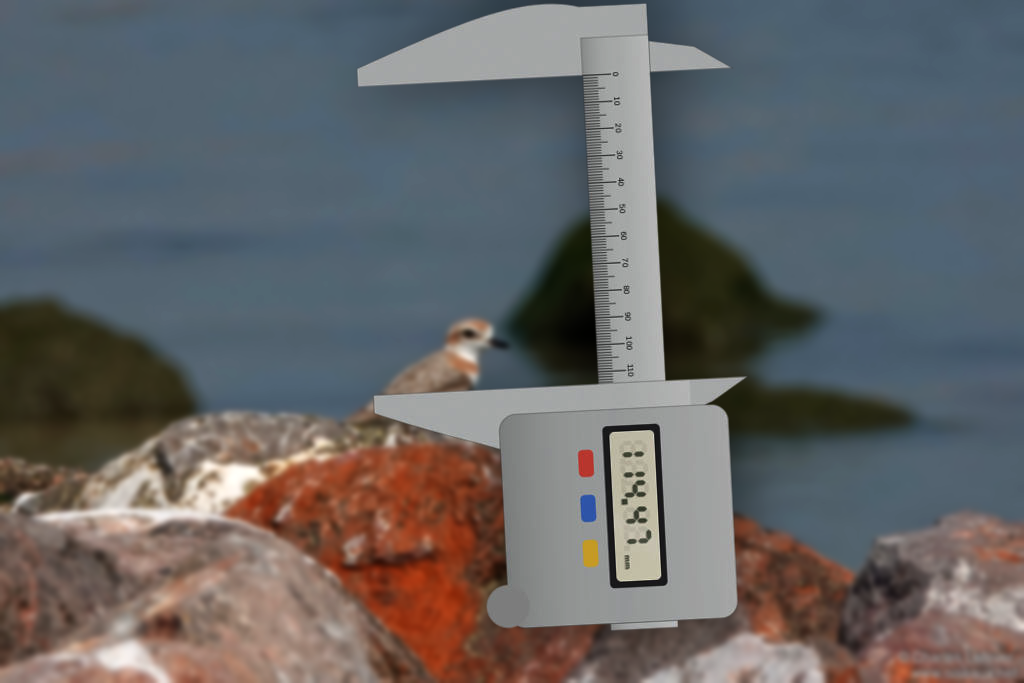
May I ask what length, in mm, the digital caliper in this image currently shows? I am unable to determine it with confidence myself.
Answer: 114.47 mm
